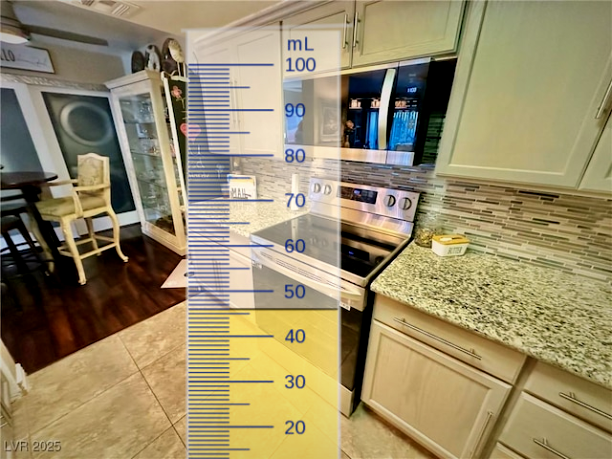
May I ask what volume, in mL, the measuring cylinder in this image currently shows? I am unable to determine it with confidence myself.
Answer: 46 mL
